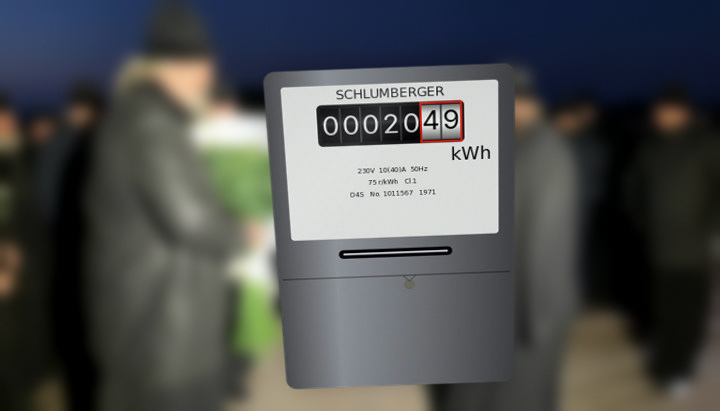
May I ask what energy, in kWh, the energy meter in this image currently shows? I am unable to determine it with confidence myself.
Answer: 20.49 kWh
